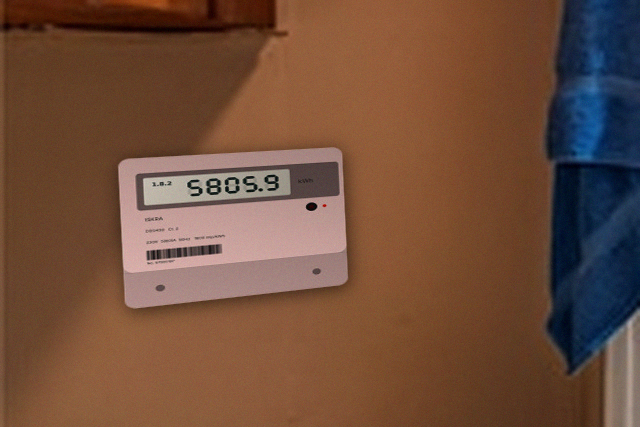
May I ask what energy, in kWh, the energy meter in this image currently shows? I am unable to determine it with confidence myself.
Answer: 5805.9 kWh
